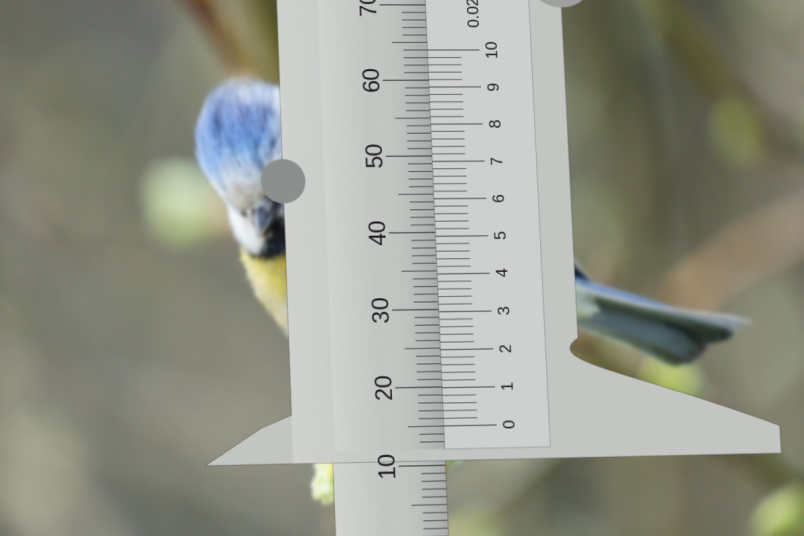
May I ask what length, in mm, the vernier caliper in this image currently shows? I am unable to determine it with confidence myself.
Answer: 15.0 mm
